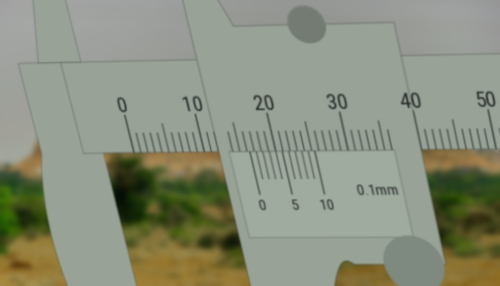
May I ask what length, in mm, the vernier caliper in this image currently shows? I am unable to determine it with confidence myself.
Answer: 16.4 mm
